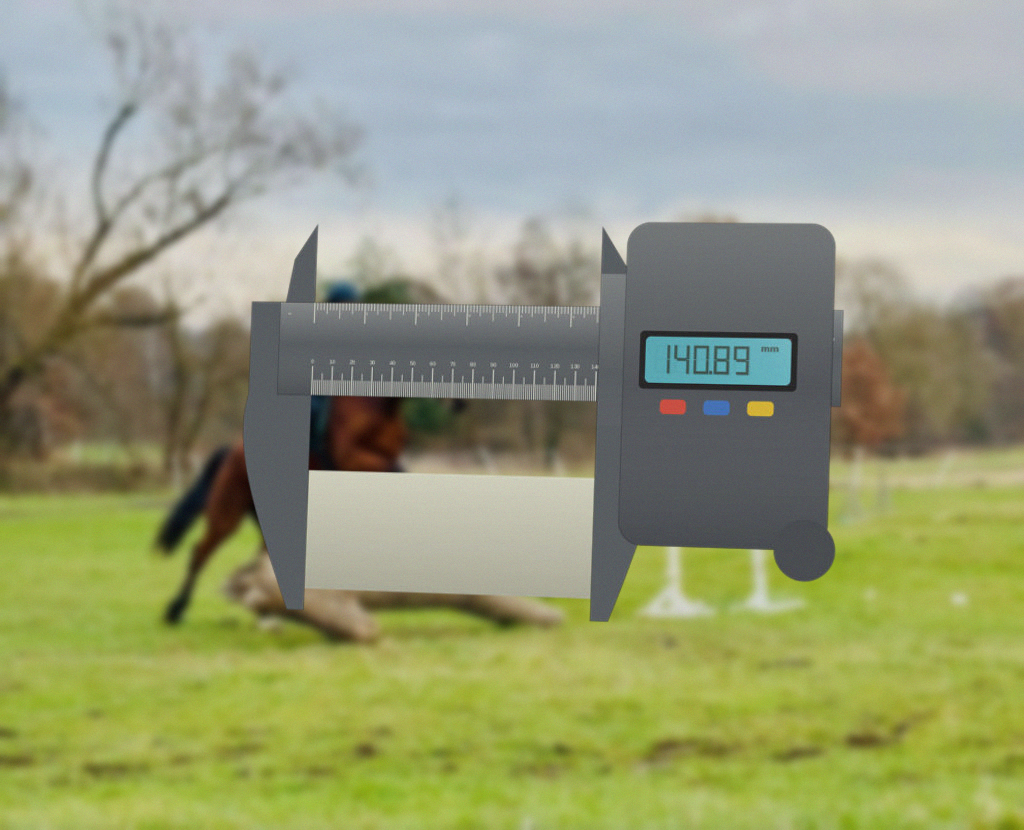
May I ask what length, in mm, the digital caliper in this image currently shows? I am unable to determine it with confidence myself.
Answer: 140.89 mm
